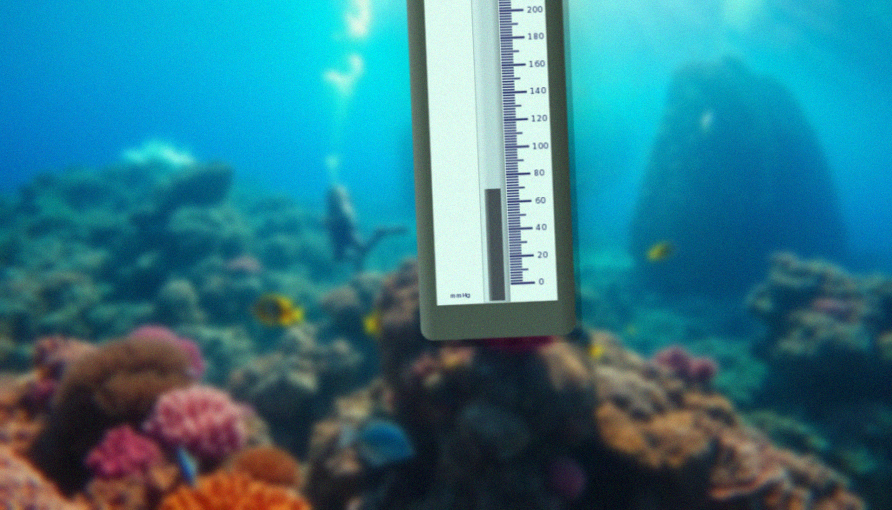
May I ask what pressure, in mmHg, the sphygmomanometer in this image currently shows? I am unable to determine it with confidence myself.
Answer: 70 mmHg
